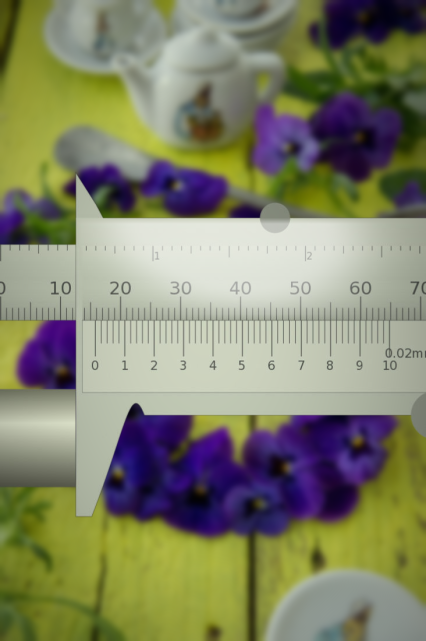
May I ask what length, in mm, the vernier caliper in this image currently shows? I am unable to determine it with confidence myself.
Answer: 15.8 mm
